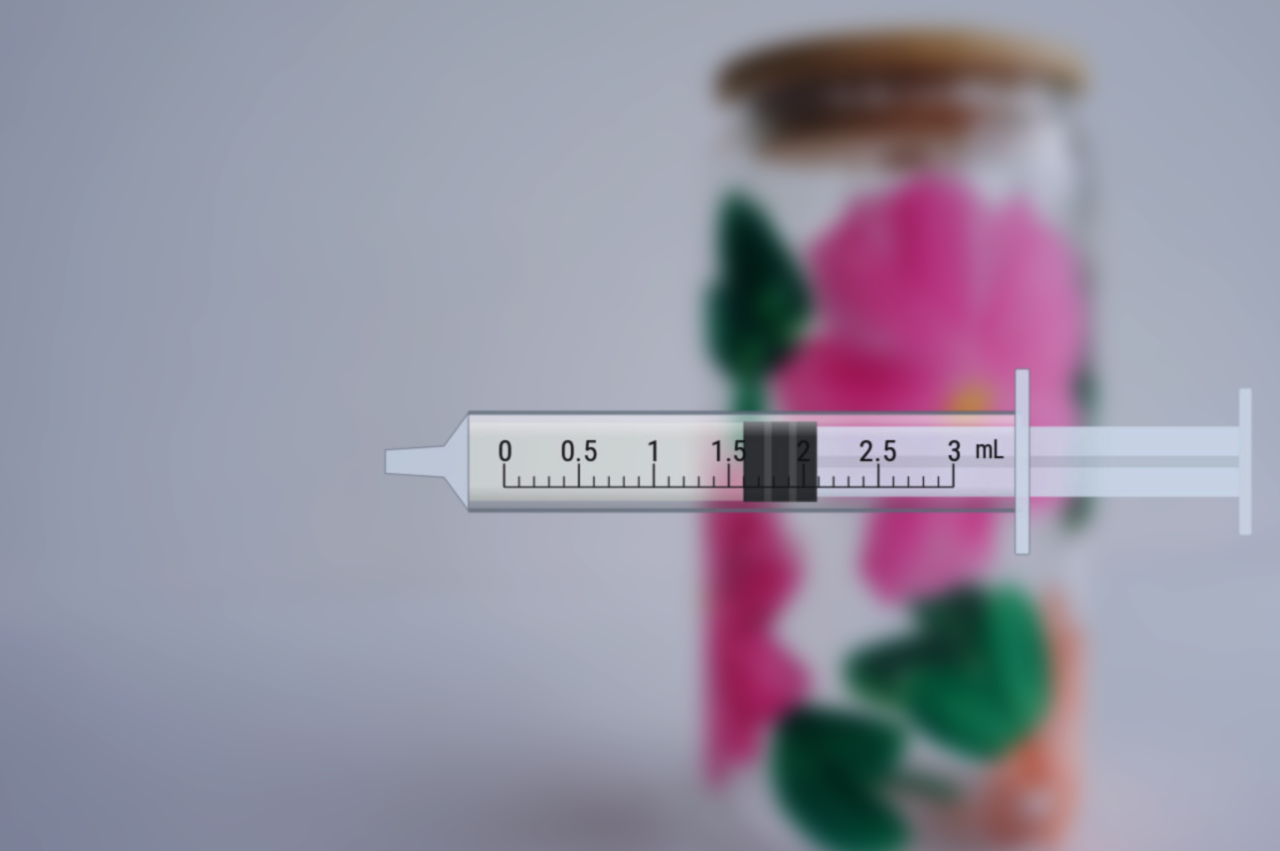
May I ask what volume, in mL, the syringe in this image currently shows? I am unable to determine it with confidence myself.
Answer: 1.6 mL
